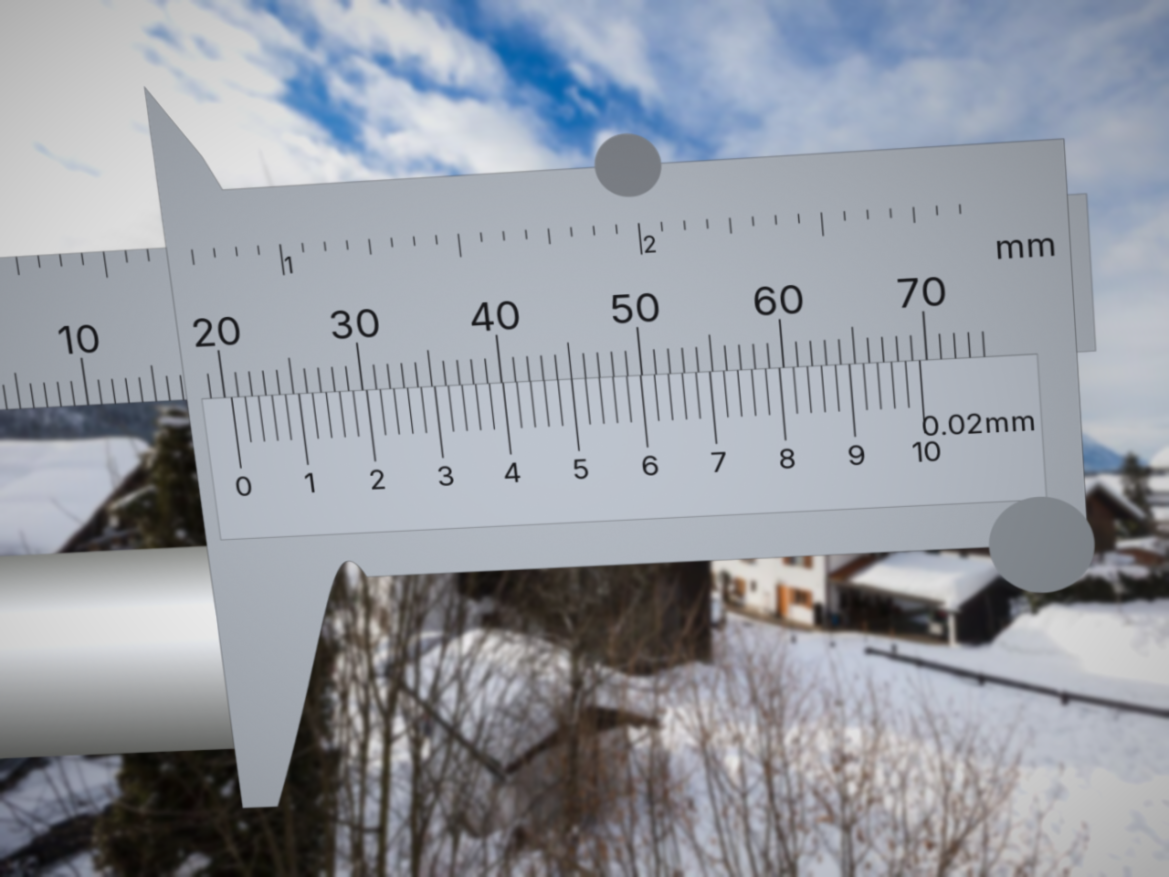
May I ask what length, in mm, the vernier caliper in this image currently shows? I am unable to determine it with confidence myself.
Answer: 20.5 mm
